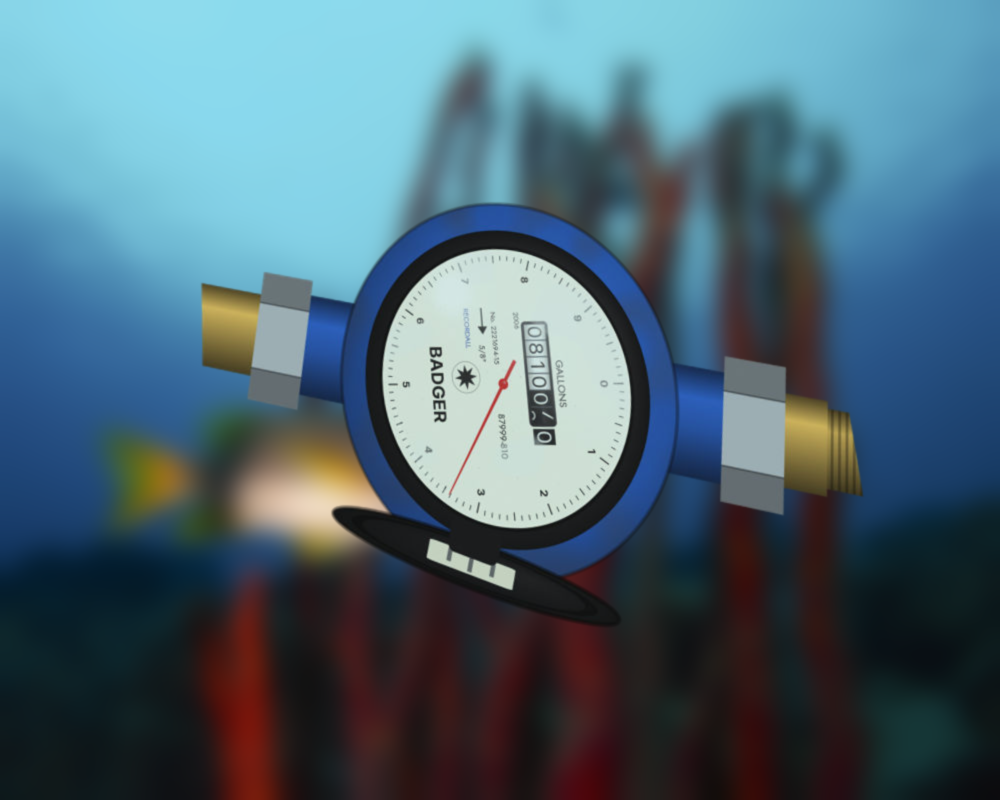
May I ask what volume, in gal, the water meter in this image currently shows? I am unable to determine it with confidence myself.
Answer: 810073.4 gal
